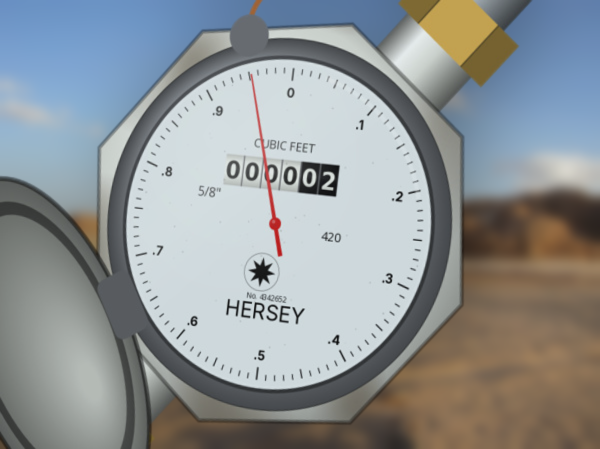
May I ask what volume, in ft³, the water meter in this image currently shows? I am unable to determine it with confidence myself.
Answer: 1.95 ft³
